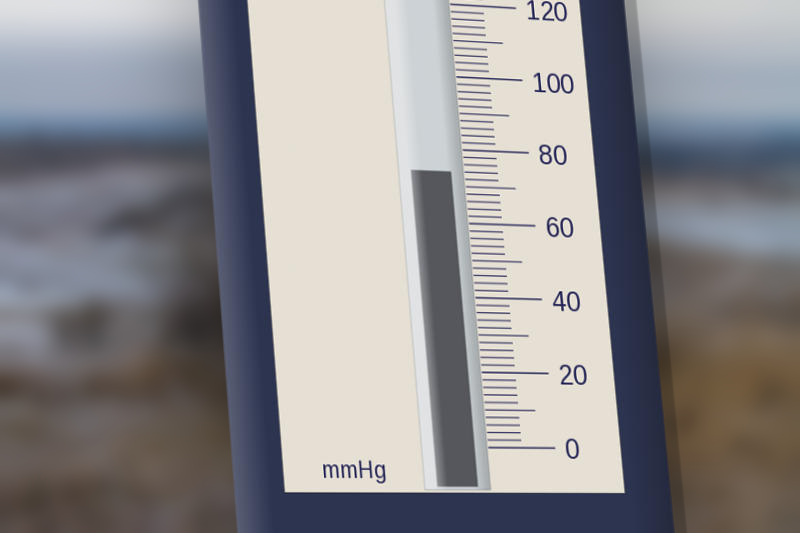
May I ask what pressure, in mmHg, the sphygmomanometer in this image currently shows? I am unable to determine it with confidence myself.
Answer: 74 mmHg
